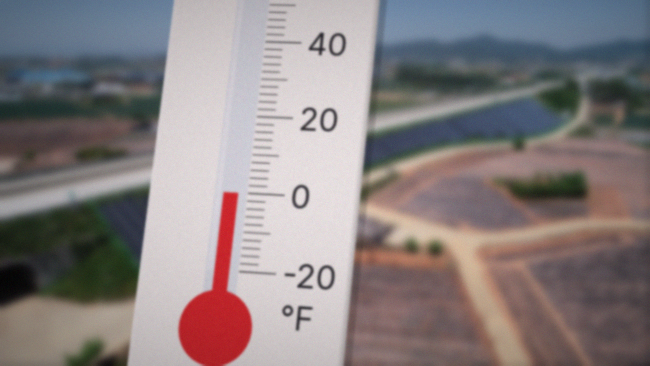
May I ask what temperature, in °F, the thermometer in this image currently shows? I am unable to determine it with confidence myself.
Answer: 0 °F
